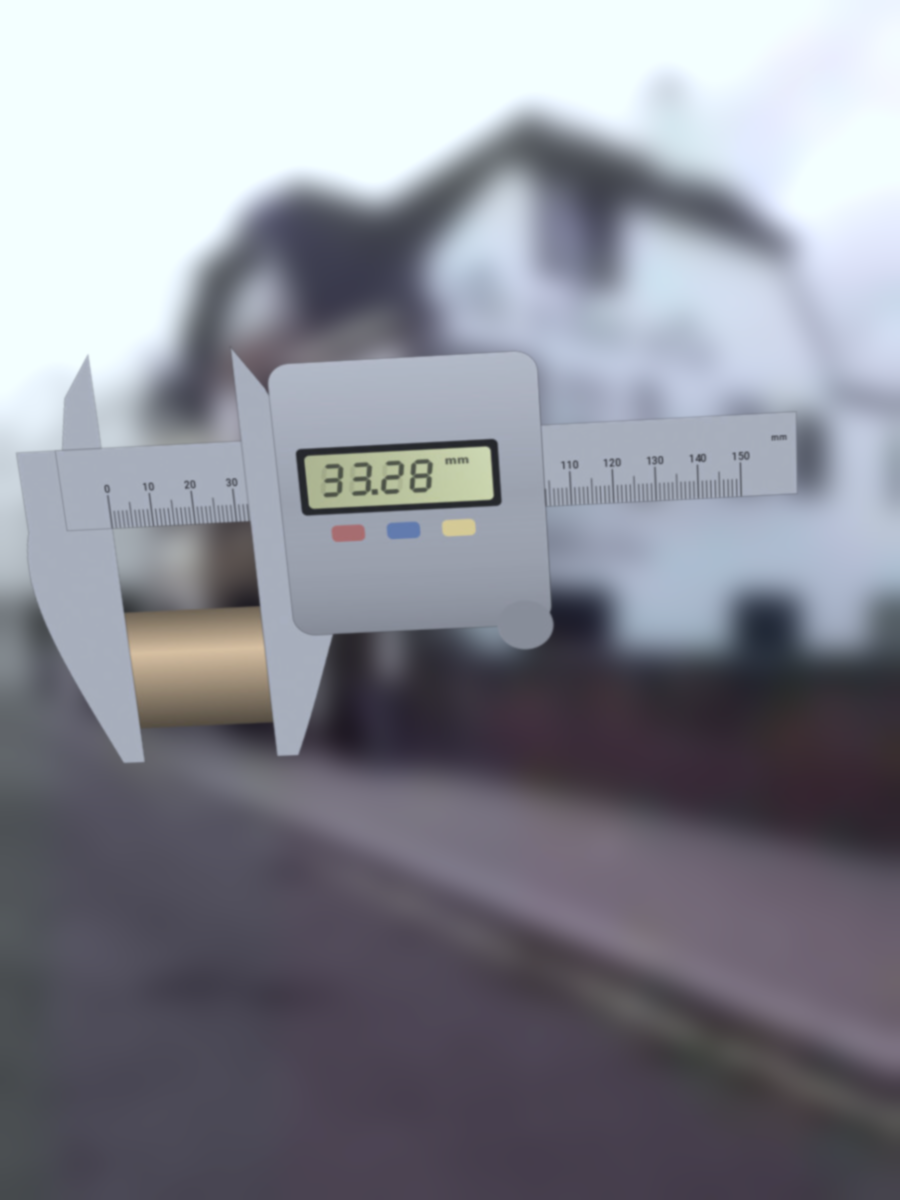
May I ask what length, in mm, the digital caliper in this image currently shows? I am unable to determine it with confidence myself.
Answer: 33.28 mm
